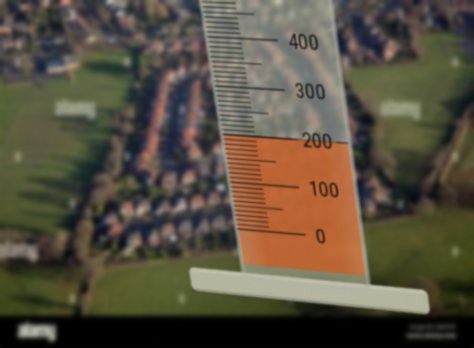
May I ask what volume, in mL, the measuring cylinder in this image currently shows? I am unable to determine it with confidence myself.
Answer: 200 mL
